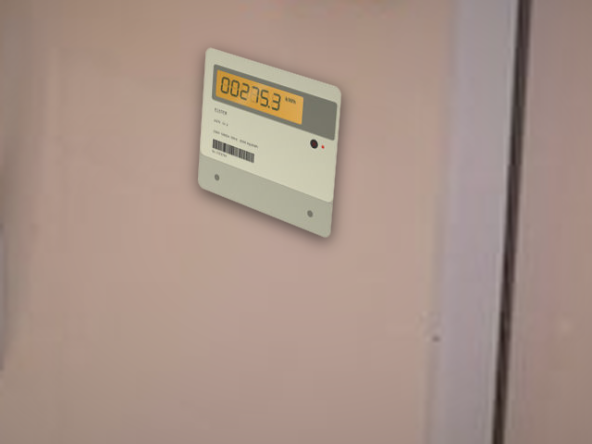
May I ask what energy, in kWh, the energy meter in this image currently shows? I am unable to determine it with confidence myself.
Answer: 275.3 kWh
